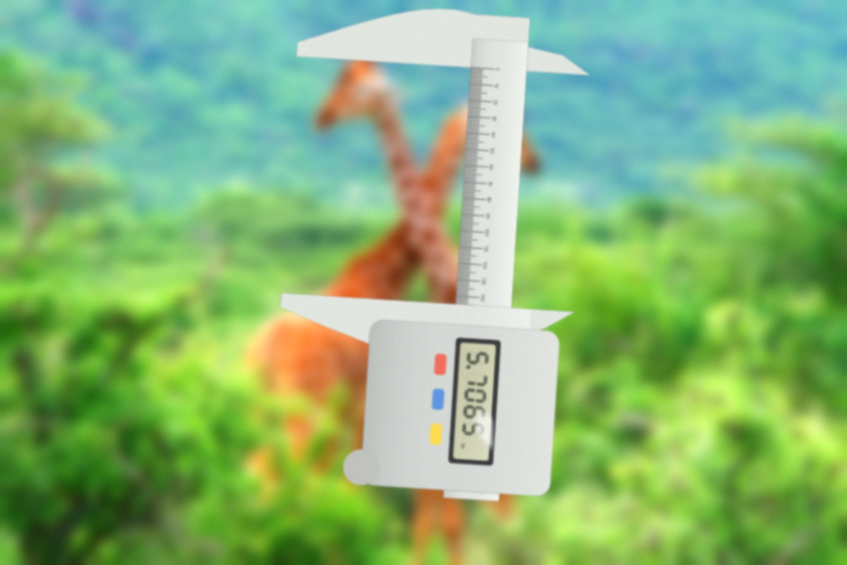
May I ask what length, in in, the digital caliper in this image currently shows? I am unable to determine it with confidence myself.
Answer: 5.7065 in
